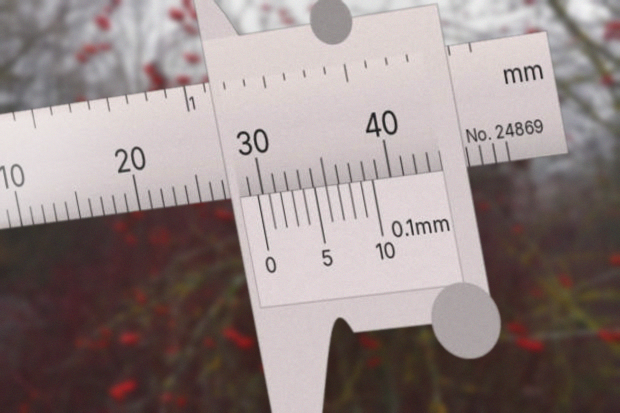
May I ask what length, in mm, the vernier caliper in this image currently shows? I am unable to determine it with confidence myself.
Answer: 29.6 mm
